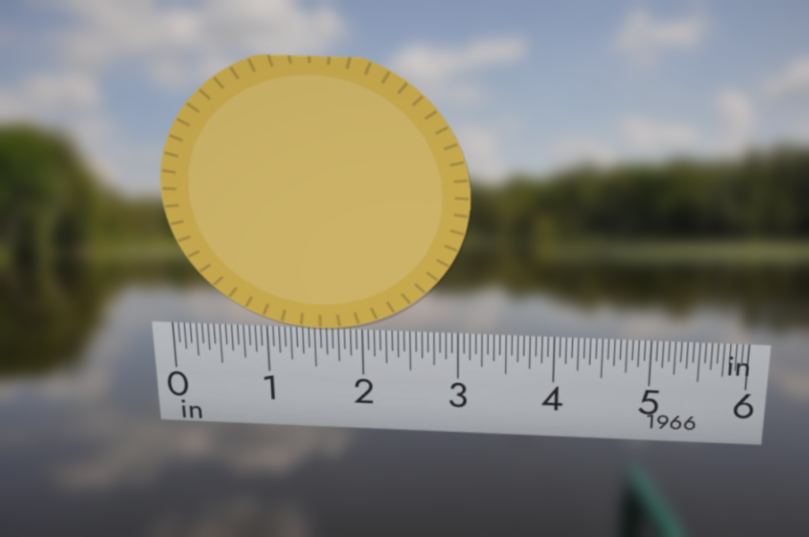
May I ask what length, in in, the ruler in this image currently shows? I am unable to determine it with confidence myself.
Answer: 3.125 in
